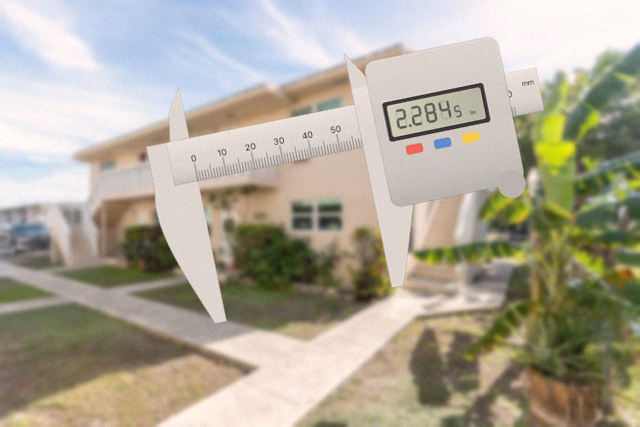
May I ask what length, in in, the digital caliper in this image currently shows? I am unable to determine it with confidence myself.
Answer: 2.2845 in
